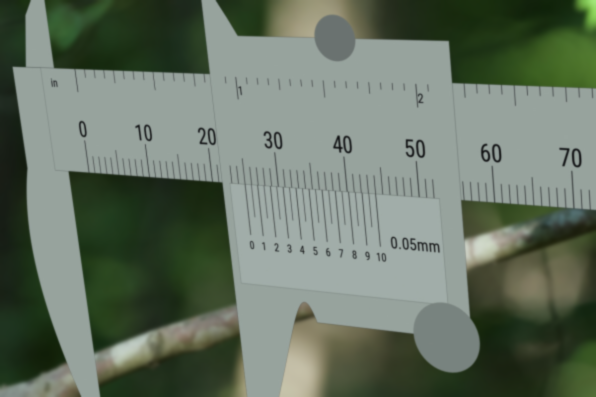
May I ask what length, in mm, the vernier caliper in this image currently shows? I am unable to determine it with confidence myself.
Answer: 25.0 mm
